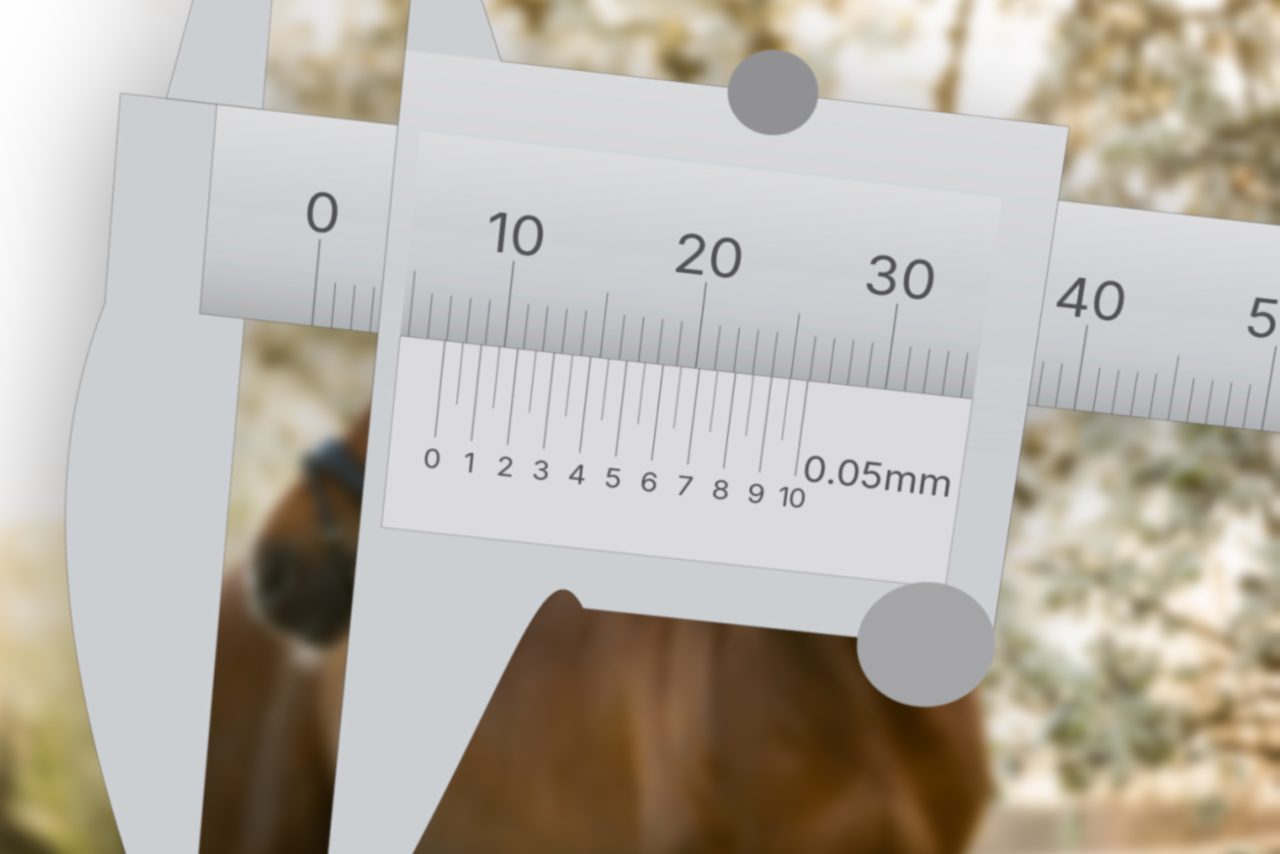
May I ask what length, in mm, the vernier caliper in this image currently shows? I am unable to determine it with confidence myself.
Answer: 6.9 mm
